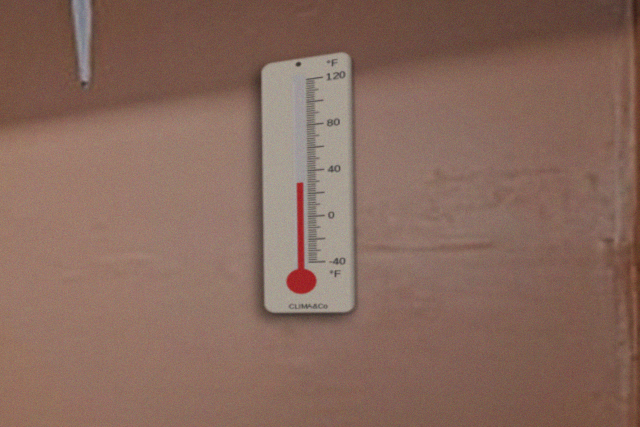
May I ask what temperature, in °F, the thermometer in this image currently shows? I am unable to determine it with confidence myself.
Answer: 30 °F
